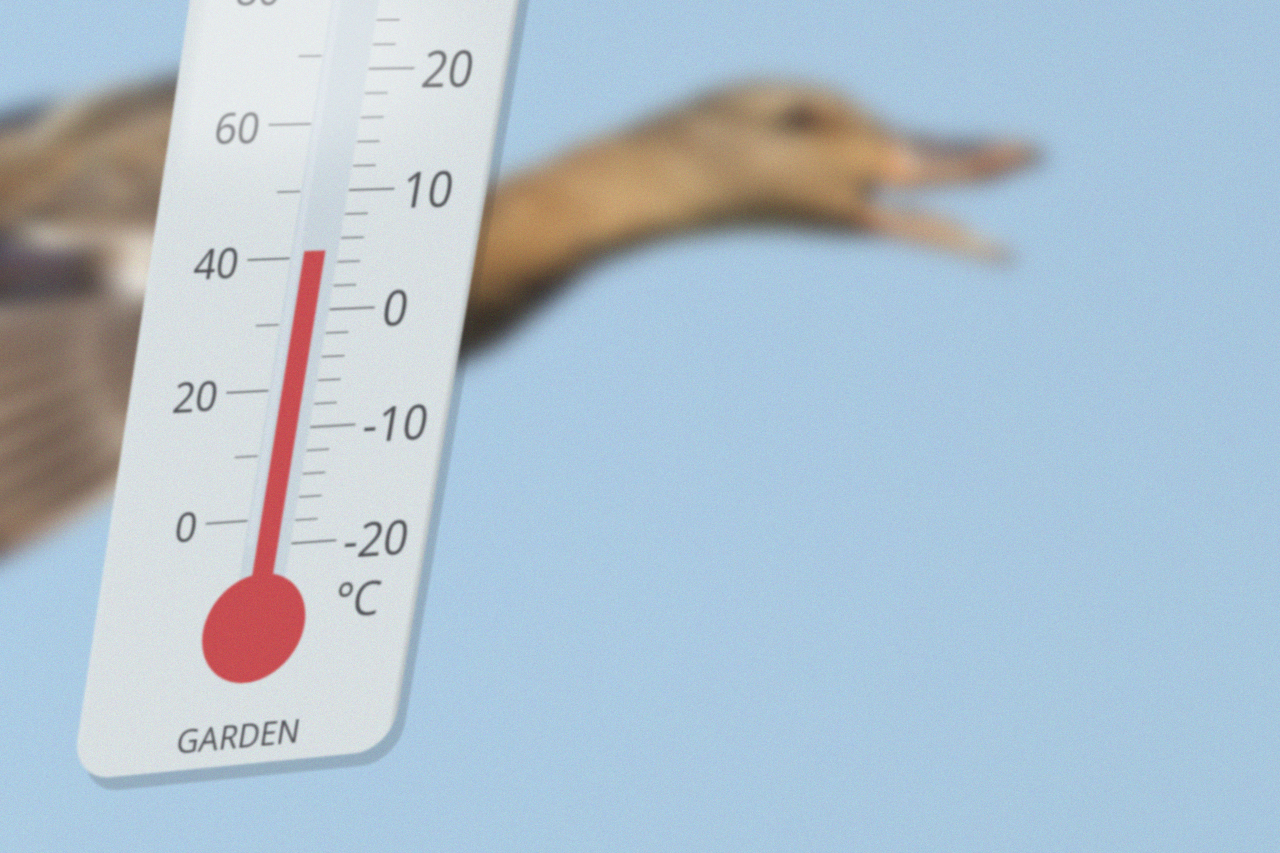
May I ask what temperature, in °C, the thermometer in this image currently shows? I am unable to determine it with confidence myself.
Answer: 5 °C
